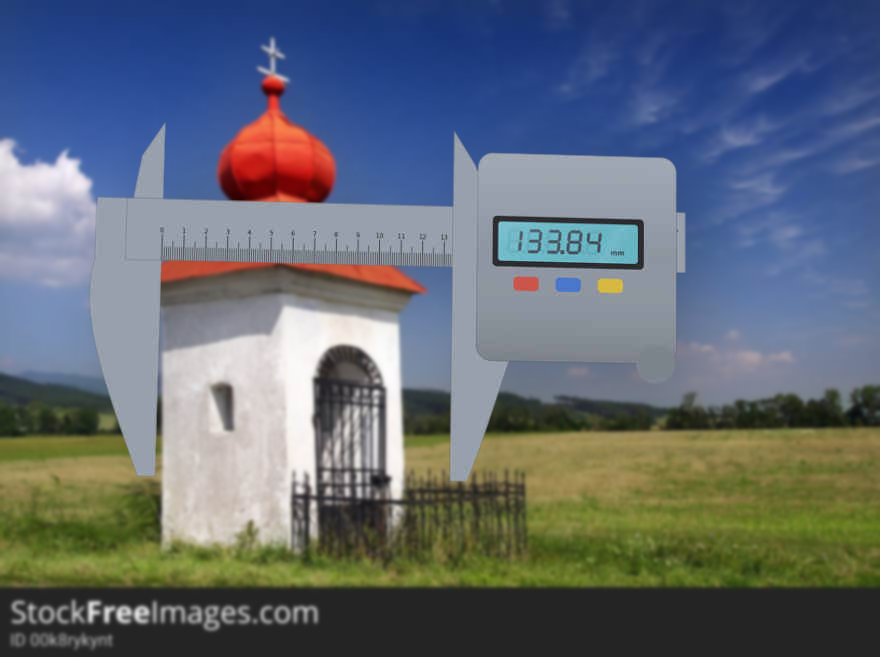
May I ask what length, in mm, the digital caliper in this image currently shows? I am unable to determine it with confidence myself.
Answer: 133.84 mm
